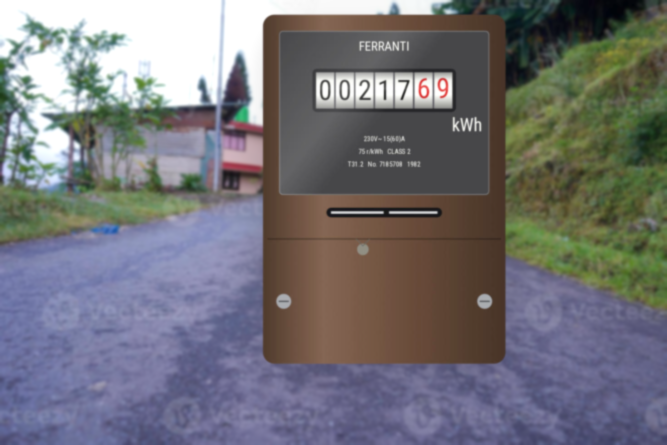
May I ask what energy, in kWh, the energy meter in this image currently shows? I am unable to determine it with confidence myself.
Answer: 217.69 kWh
